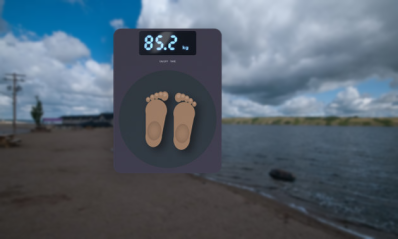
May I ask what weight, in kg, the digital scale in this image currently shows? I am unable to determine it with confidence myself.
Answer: 85.2 kg
